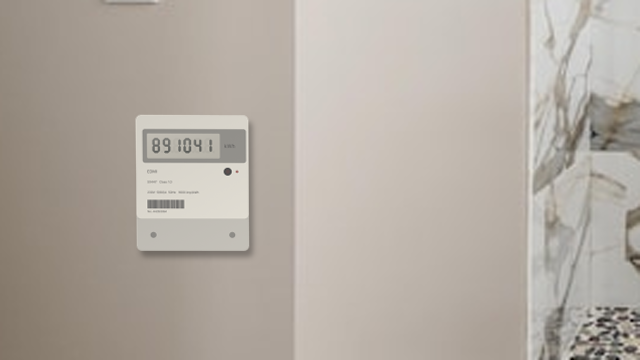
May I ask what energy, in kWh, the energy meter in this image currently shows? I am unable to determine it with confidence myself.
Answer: 891041 kWh
